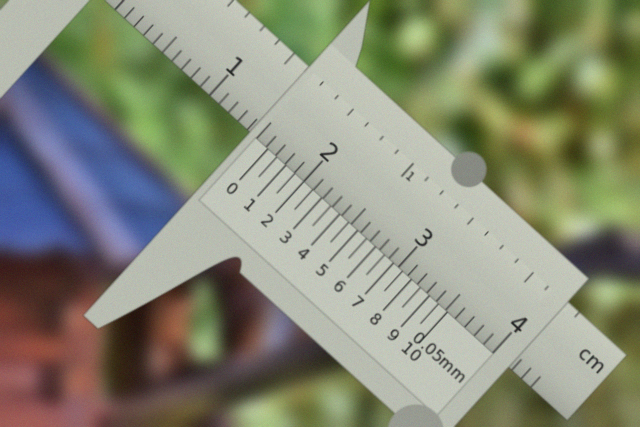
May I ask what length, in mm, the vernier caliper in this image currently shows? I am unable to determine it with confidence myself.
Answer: 16.2 mm
